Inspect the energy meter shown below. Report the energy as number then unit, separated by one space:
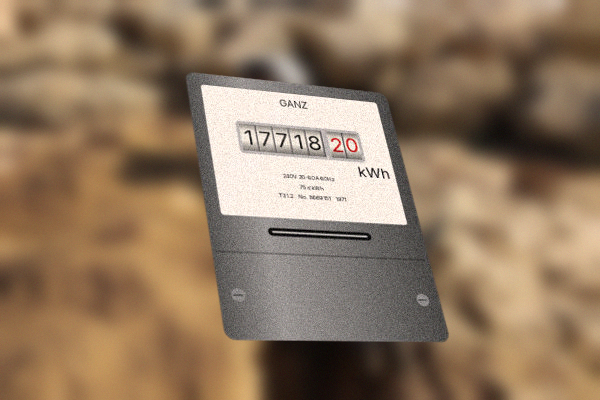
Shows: 17718.20 kWh
